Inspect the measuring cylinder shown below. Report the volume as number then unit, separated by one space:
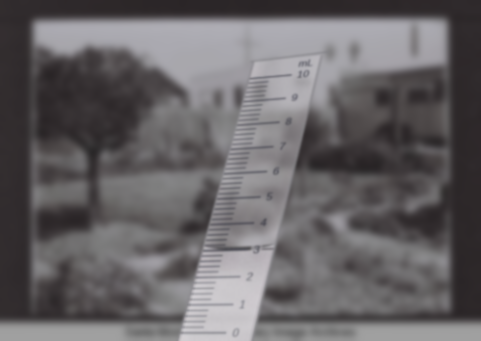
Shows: 3 mL
